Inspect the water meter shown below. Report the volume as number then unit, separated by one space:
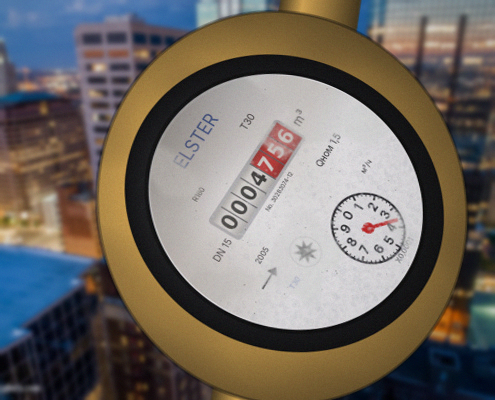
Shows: 4.7563 m³
